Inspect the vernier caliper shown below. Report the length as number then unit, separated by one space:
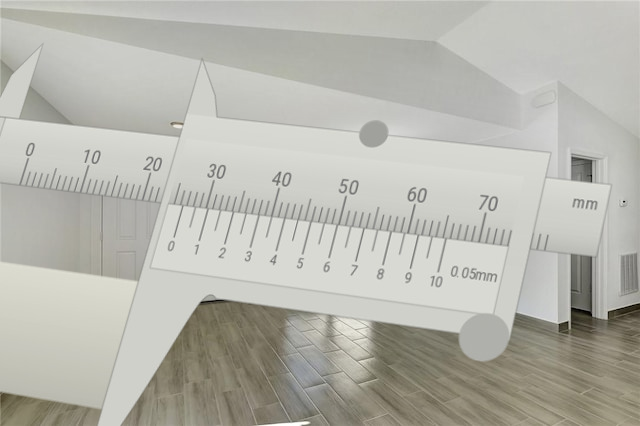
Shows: 26.4 mm
